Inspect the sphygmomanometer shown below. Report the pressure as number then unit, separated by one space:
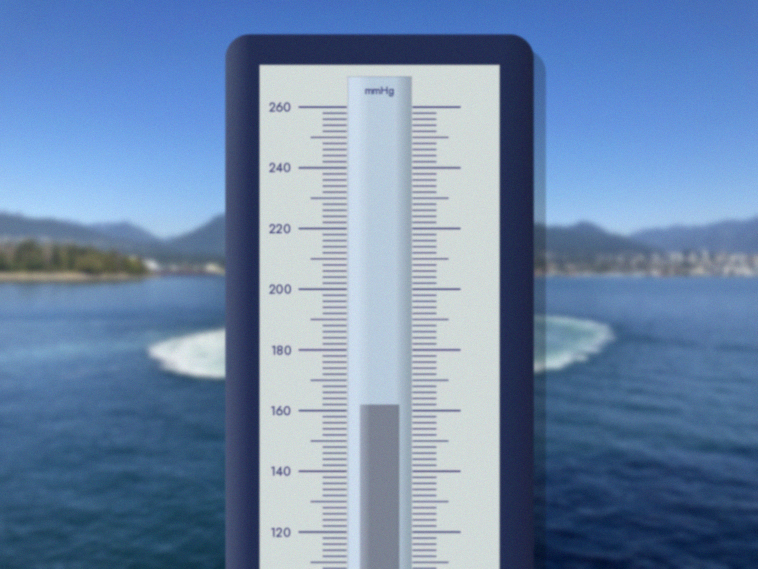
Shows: 162 mmHg
